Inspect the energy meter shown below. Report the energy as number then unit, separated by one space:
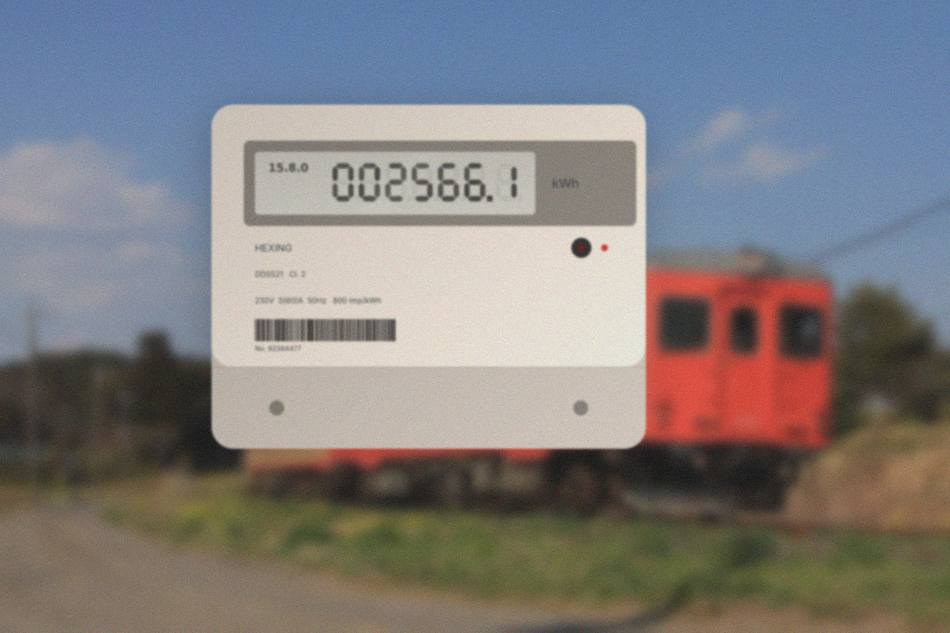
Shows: 2566.1 kWh
